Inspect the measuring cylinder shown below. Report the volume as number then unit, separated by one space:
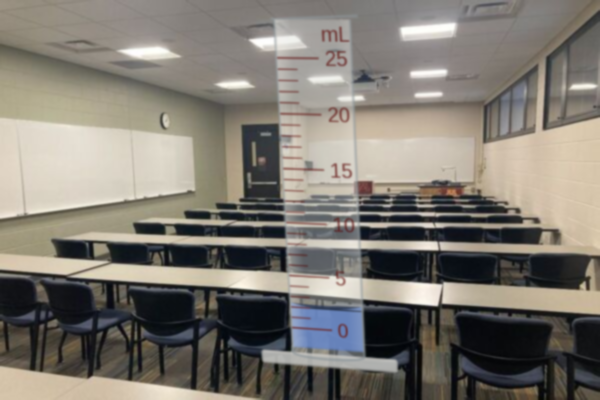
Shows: 2 mL
